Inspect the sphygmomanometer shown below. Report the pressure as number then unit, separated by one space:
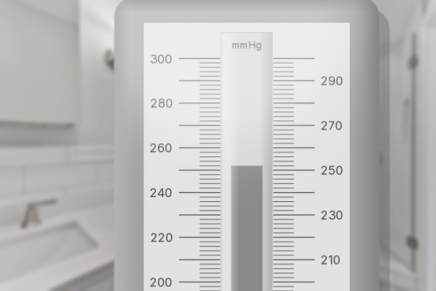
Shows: 252 mmHg
